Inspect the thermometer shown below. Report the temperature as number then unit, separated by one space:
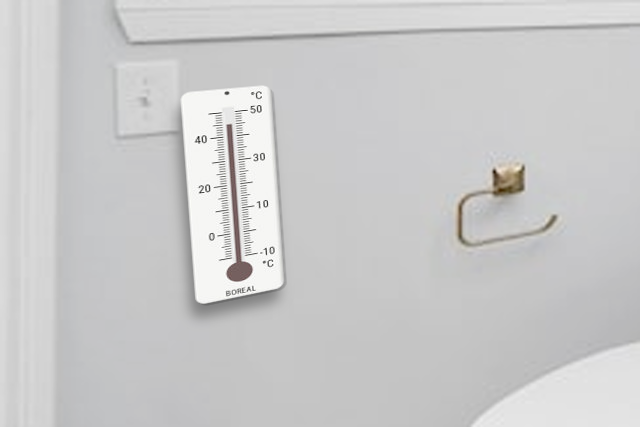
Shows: 45 °C
